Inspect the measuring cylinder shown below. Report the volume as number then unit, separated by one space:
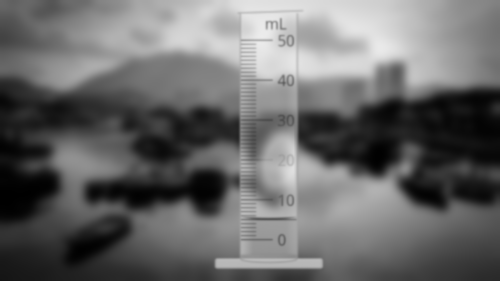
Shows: 5 mL
